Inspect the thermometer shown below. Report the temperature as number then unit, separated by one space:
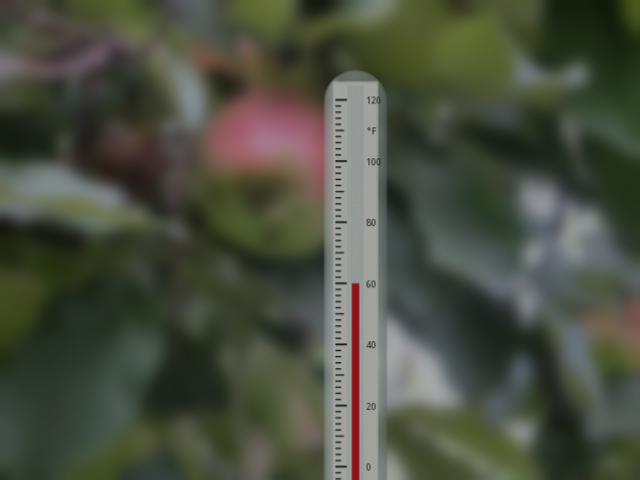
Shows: 60 °F
